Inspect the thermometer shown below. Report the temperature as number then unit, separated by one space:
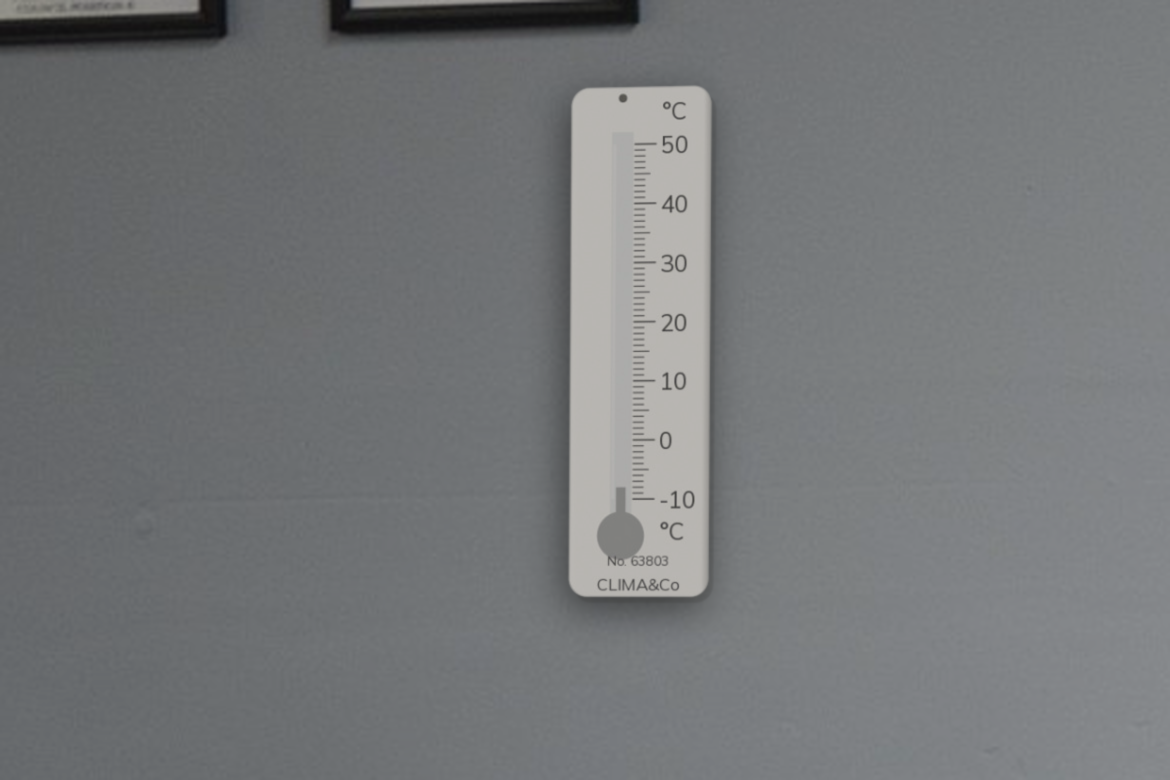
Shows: -8 °C
